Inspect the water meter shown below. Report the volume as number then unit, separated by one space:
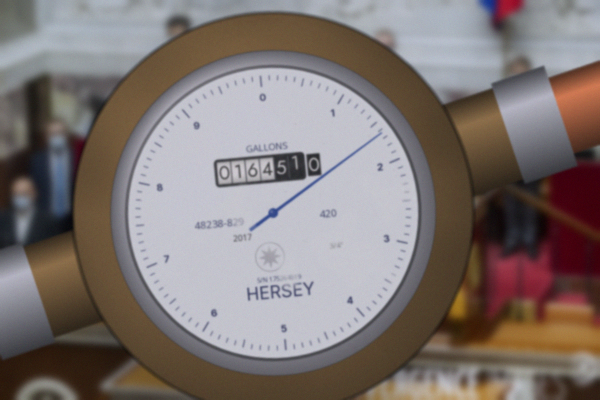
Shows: 164511.6 gal
